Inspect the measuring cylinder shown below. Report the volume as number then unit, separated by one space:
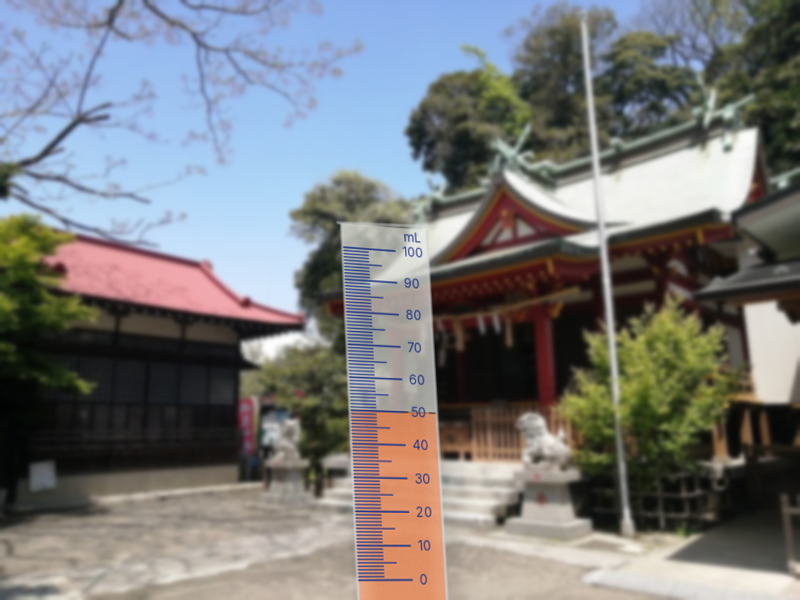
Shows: 50 mL
